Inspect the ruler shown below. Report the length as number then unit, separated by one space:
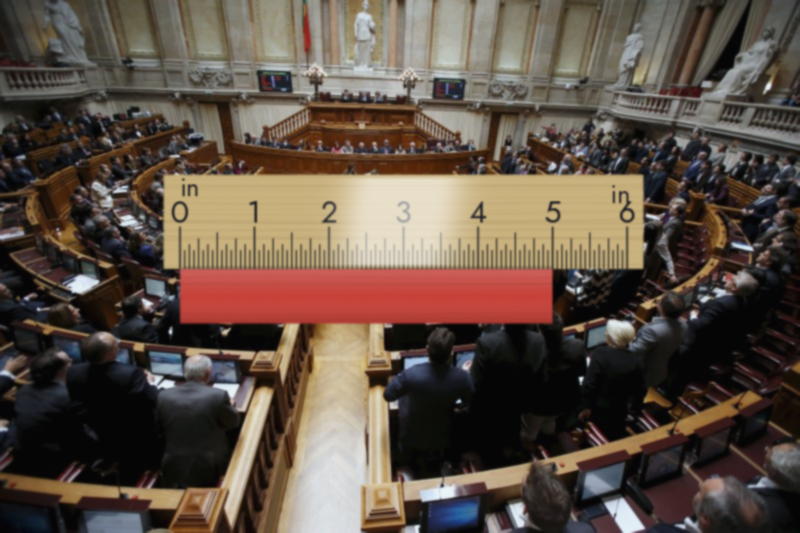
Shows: 5 in
